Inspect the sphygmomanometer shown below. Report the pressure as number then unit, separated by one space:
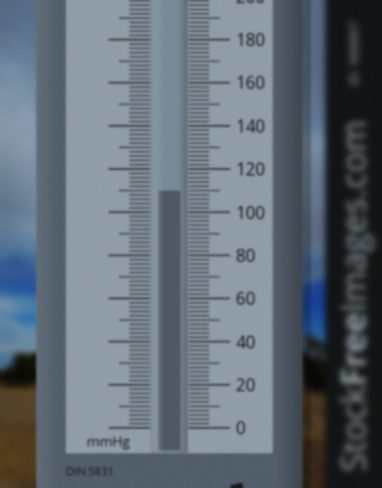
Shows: 110 mmHg
